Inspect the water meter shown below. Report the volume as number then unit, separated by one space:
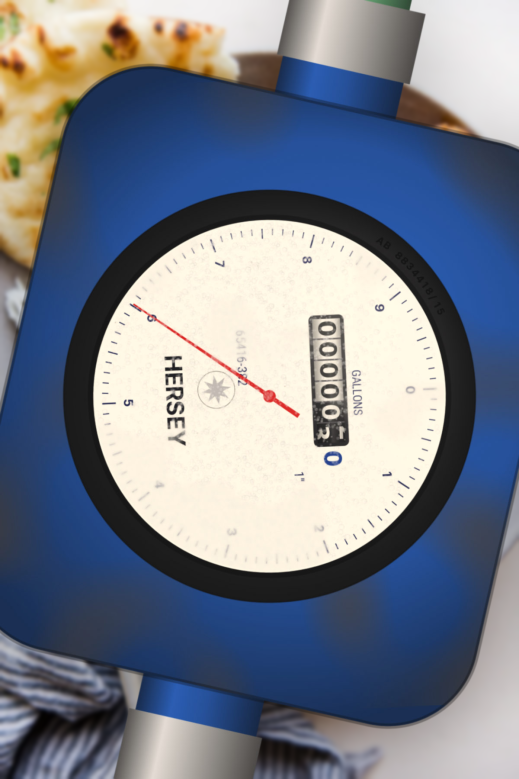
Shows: 26.0 gal
